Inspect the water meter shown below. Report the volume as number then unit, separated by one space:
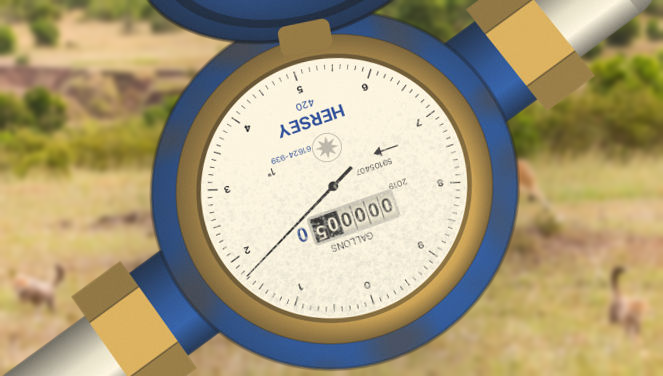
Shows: 51.7 gal
